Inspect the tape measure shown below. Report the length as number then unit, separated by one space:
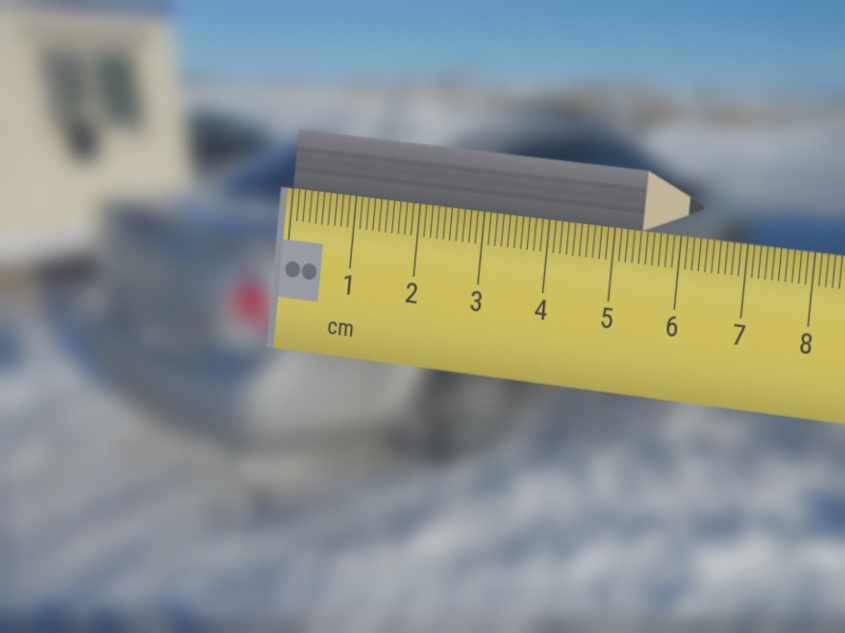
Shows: 6.3 cm
